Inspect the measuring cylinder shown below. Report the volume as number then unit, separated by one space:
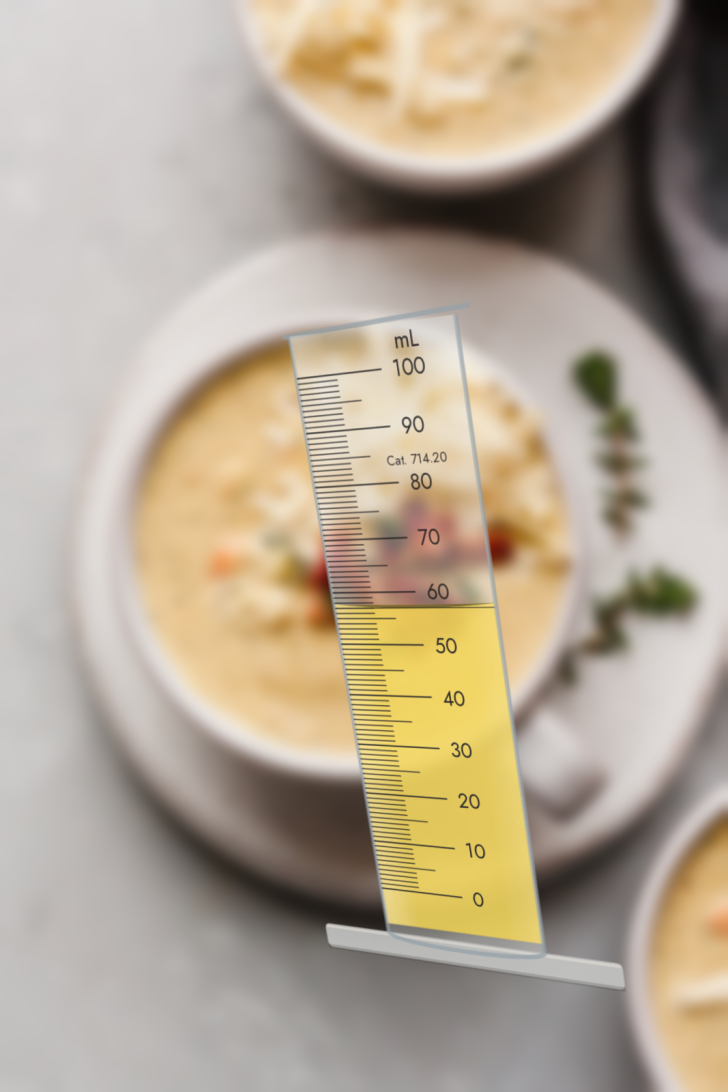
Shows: 57 mL
